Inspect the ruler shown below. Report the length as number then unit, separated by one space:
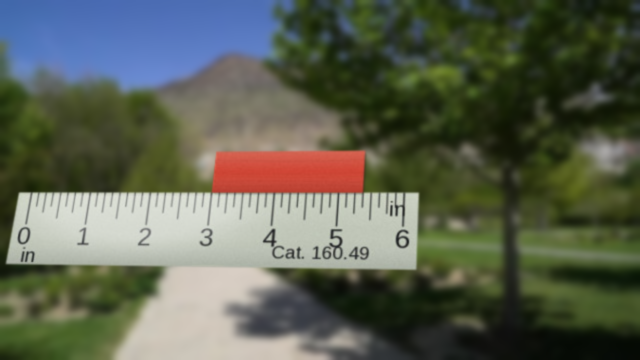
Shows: 2.375 in
